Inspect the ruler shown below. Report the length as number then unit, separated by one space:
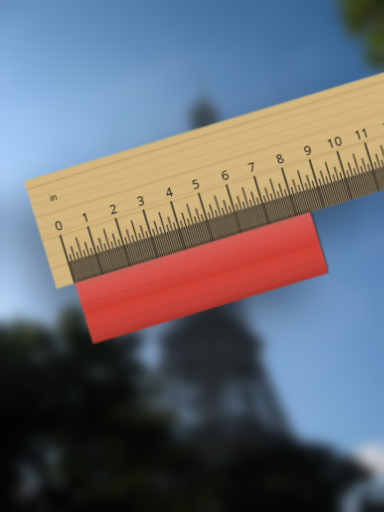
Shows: 8.5 in
